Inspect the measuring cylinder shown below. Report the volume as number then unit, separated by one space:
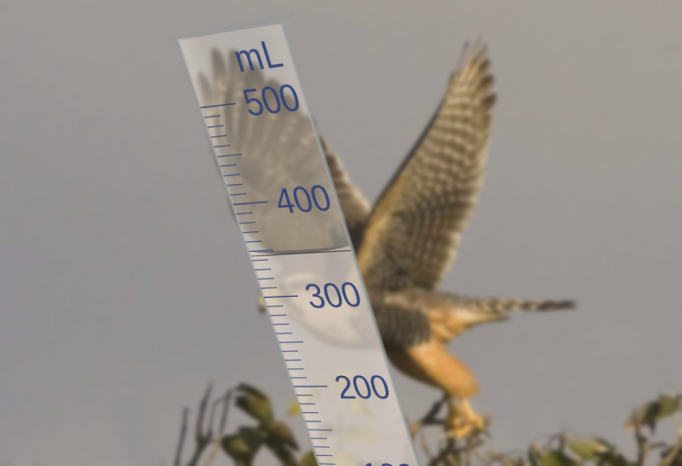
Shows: 345 mL
